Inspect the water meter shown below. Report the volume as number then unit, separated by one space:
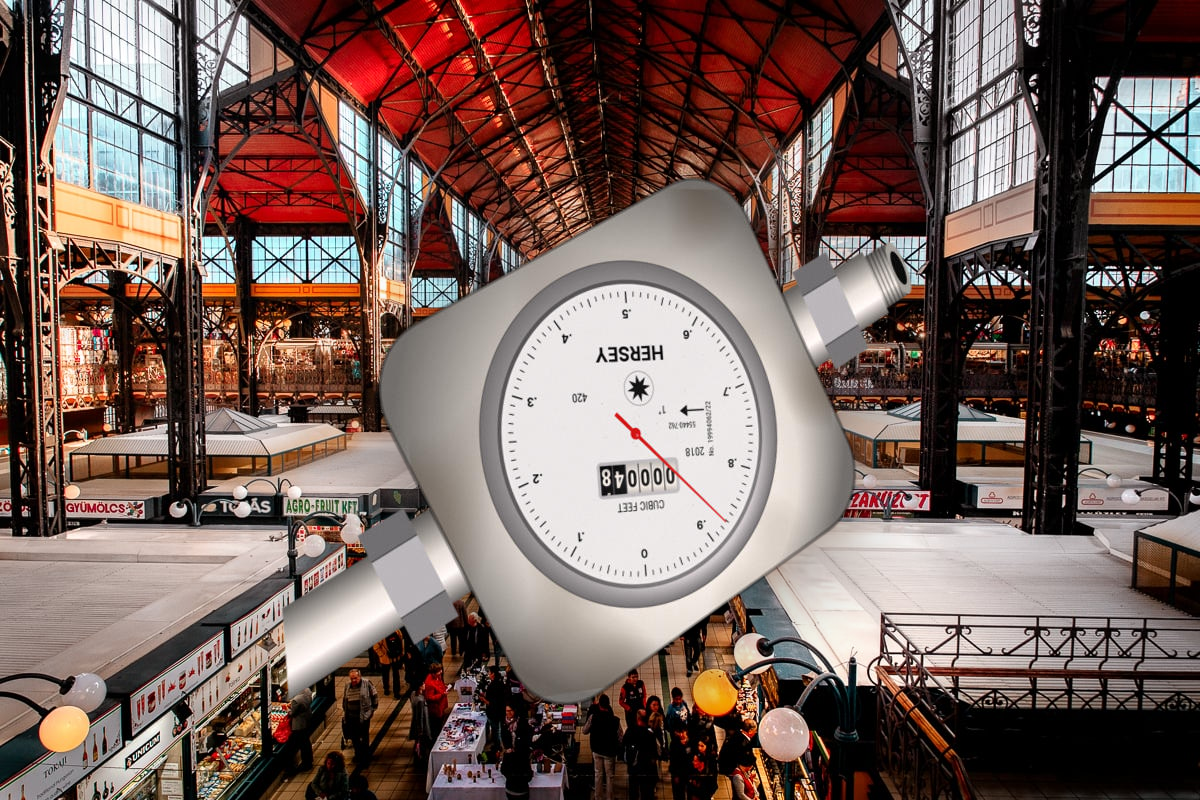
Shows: 47.87 ft³
